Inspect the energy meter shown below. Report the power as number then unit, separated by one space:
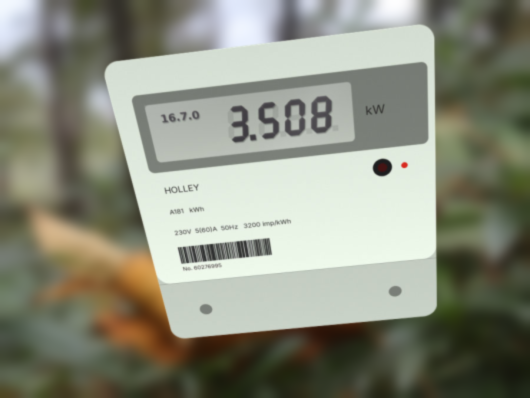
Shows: 3.508 kW
